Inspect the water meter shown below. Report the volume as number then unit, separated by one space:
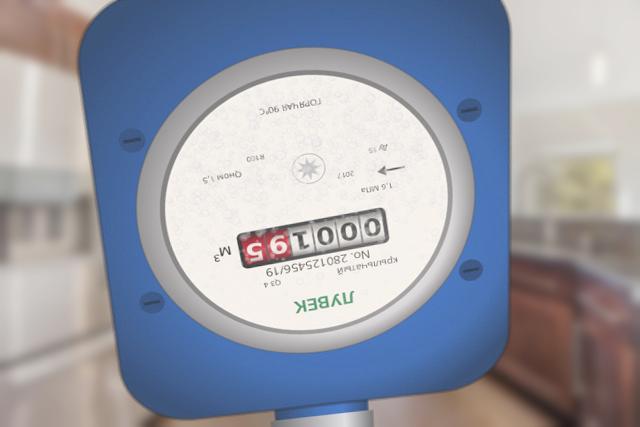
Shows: 1.95 m³
